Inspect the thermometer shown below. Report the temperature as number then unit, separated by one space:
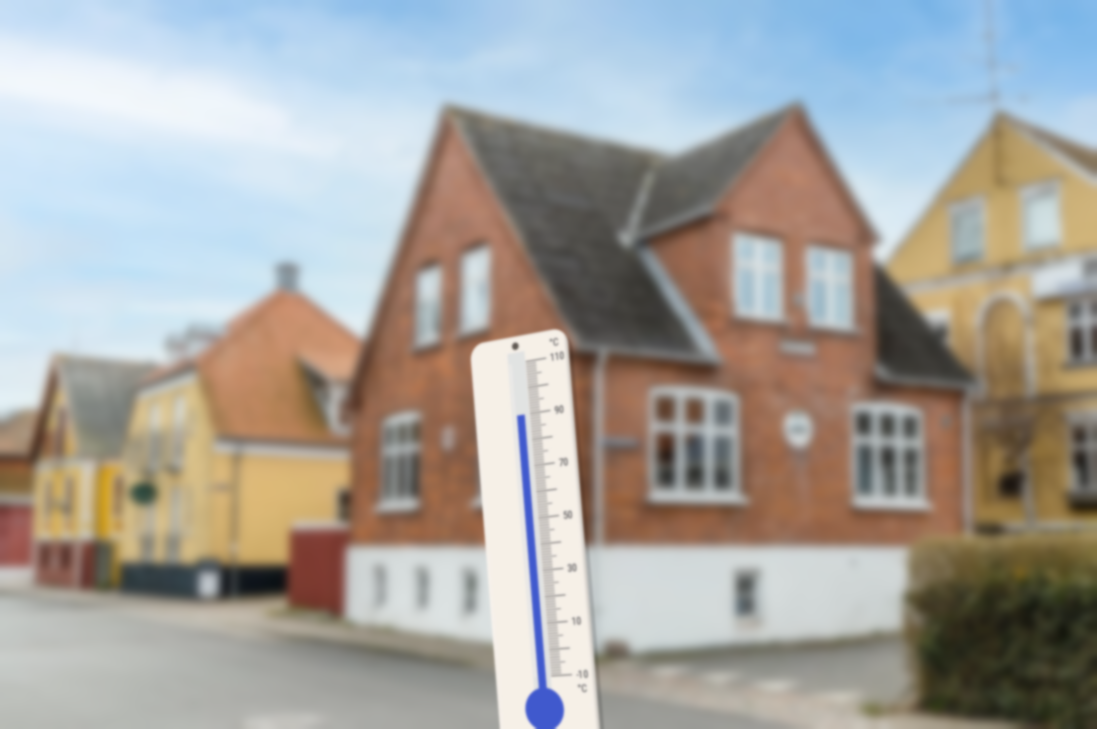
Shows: 90 °C
